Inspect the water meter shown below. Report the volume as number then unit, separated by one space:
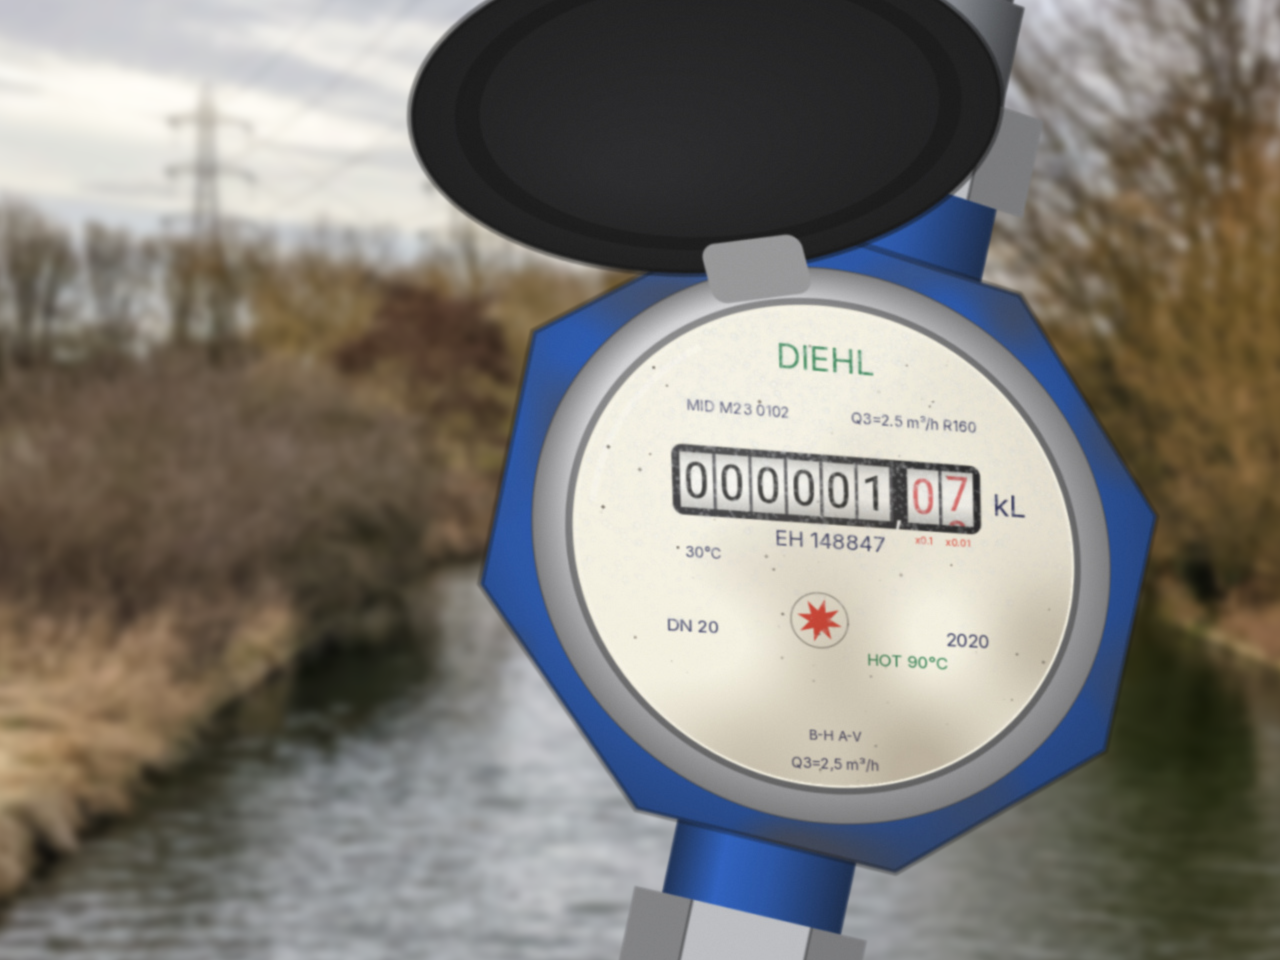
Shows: 1.07 kL
